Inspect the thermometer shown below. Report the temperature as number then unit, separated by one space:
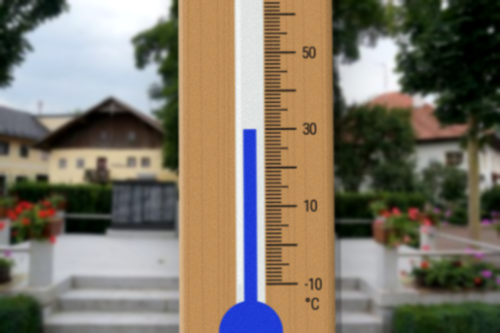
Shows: 30 °C
